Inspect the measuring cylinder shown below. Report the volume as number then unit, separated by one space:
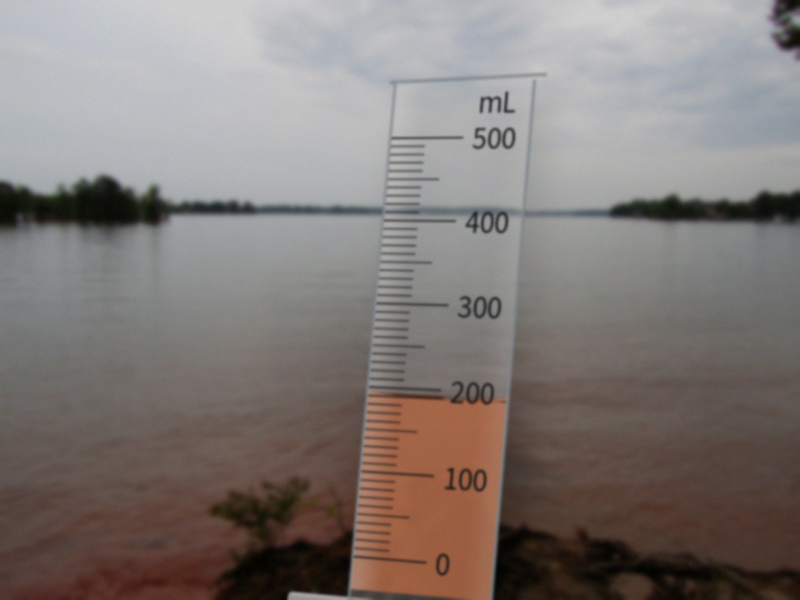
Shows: 190 mL
